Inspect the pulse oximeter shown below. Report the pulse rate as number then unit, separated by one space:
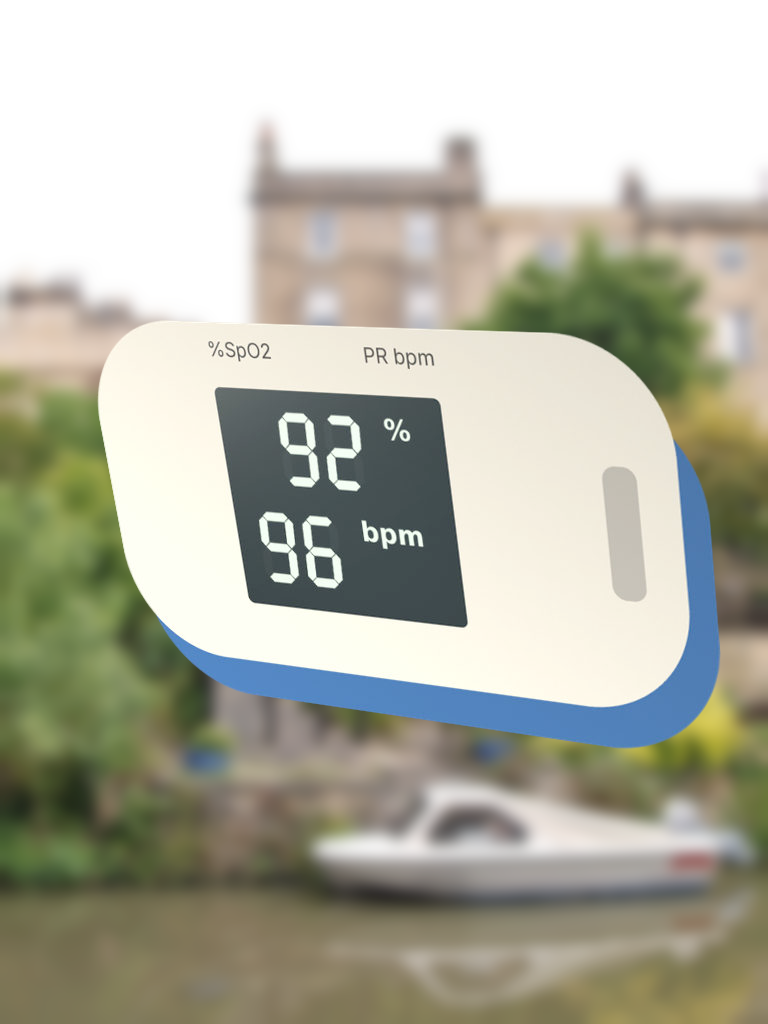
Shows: 96 bpm
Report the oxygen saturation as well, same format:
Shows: 92 %
